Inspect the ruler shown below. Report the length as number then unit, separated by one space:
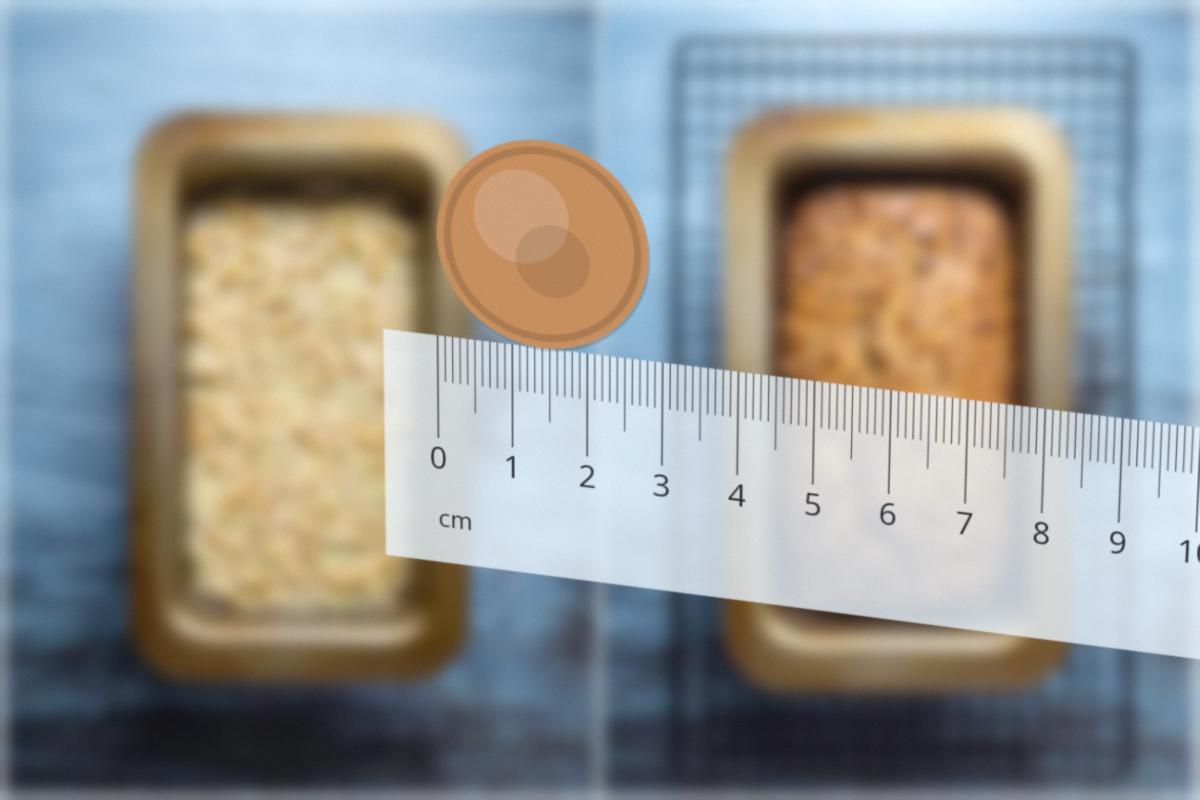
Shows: 2.8 cm
